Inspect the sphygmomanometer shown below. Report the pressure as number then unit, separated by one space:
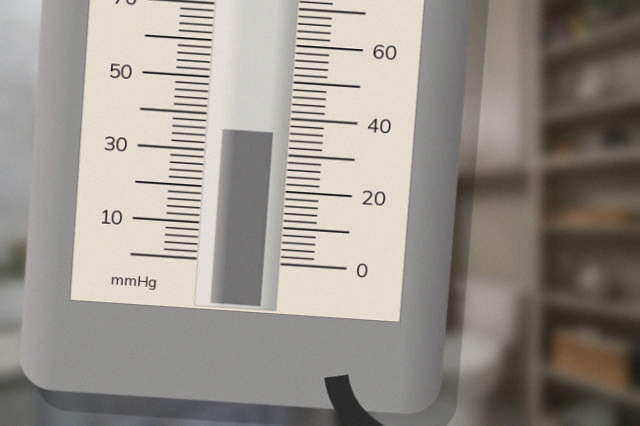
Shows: 36 mmHg
